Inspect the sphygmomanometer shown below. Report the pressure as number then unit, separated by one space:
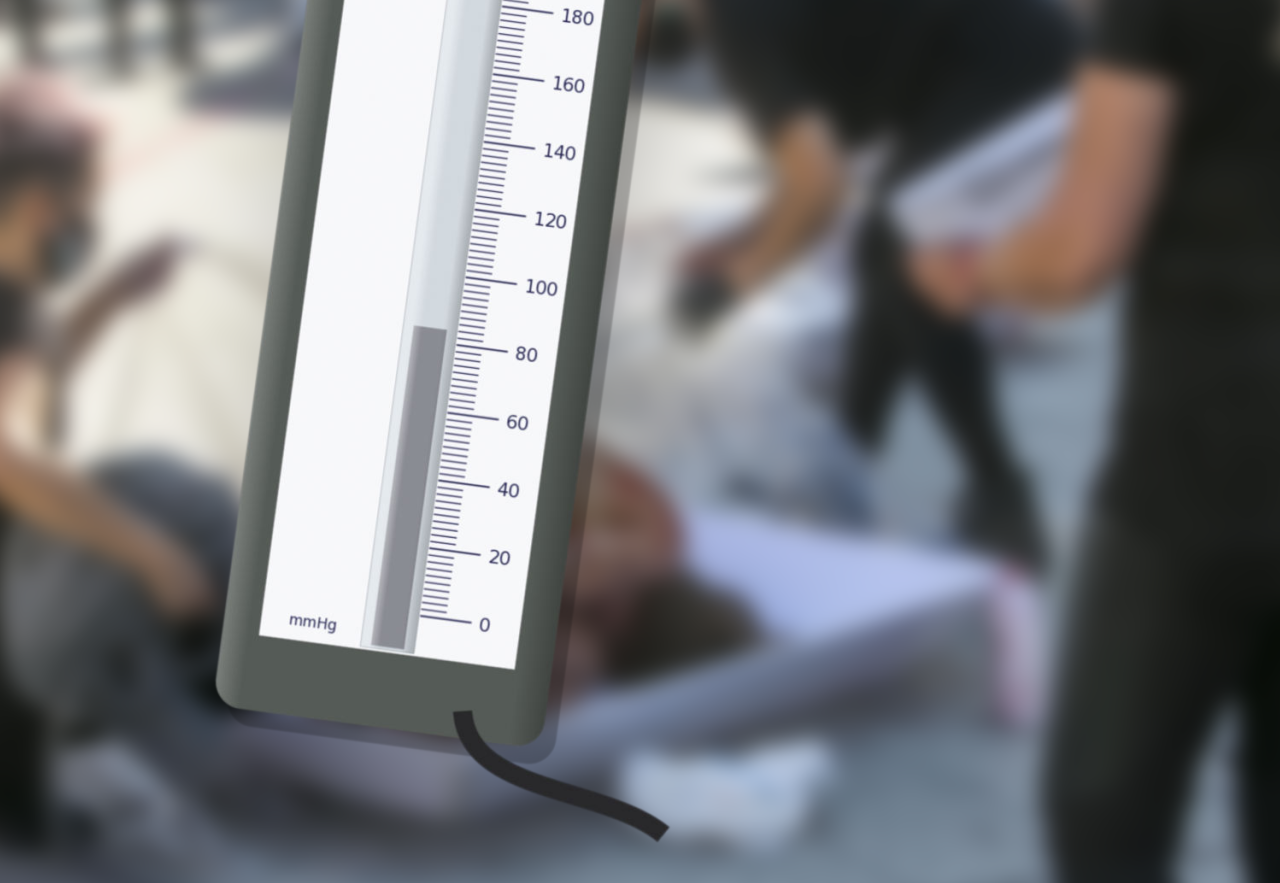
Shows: 84 mmHg
